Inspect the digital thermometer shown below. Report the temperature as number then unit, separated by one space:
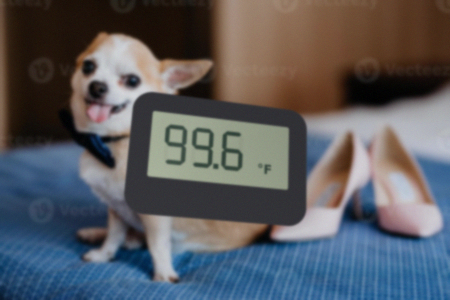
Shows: 99.6 °F
